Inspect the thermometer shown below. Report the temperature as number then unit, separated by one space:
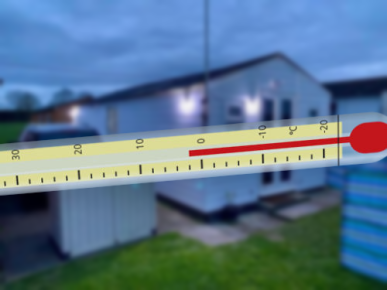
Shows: 2 °C
